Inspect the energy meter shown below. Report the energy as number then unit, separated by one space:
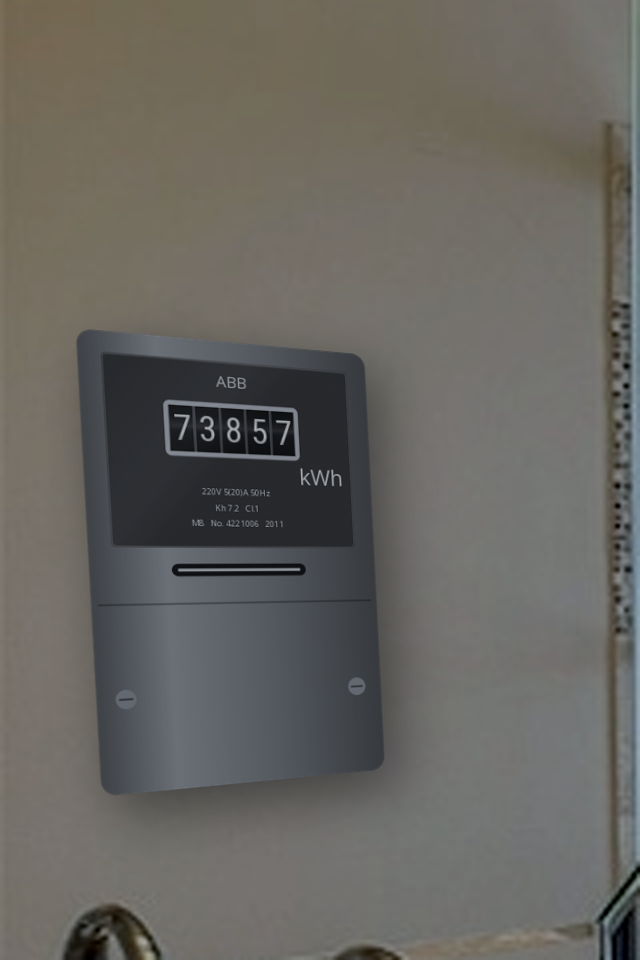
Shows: 73857 kWh
